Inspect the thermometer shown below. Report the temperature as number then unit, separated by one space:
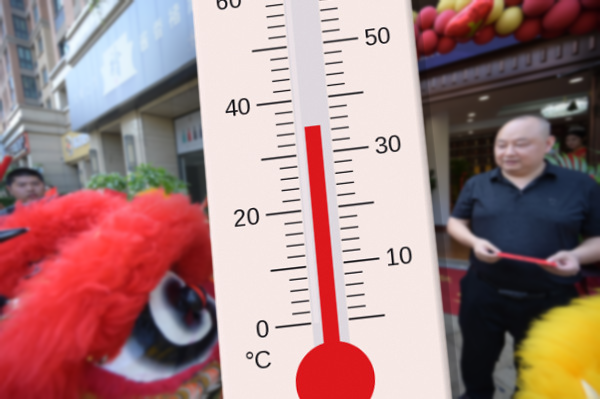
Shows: 35 °C
